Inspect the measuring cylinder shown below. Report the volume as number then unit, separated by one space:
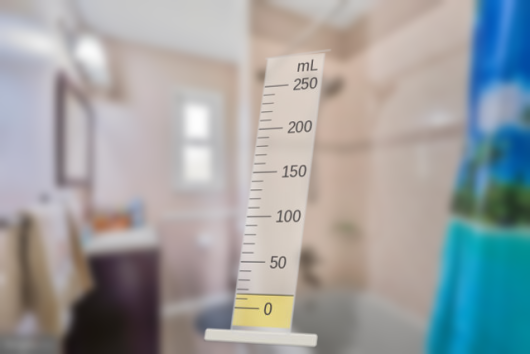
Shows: 15 mL
